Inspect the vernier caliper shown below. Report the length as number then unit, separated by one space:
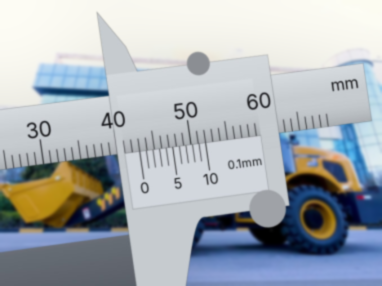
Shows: 43.0 mm
